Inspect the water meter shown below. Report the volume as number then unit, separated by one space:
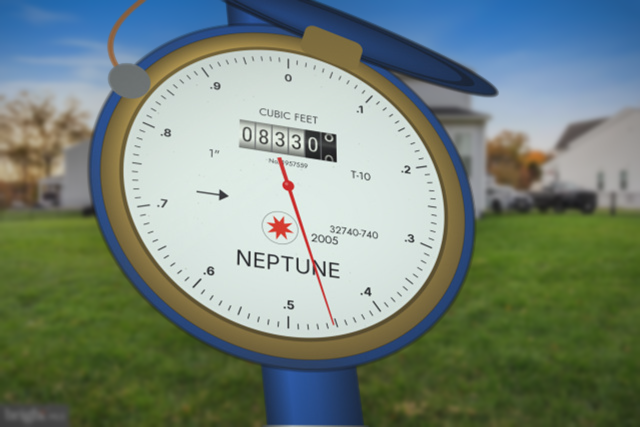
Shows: 83308.45 ft³
